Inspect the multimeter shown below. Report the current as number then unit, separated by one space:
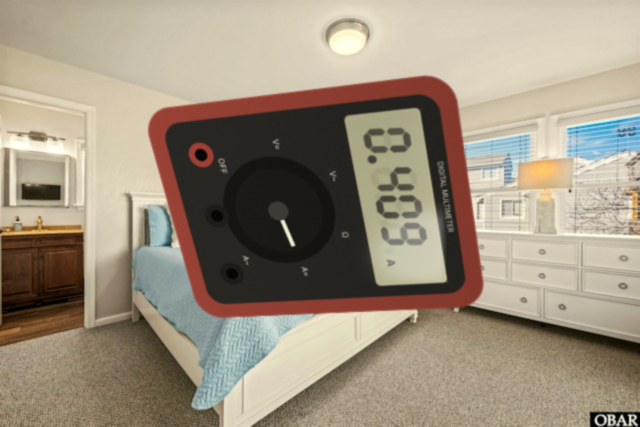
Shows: 0.409 A
